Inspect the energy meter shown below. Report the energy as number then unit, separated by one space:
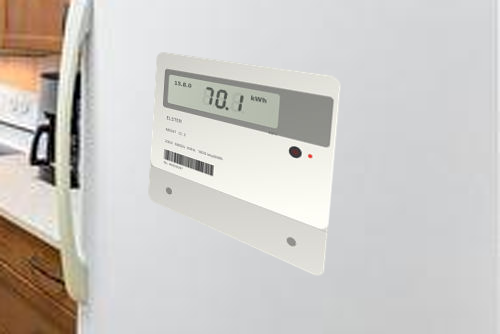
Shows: 70.1 kWh
